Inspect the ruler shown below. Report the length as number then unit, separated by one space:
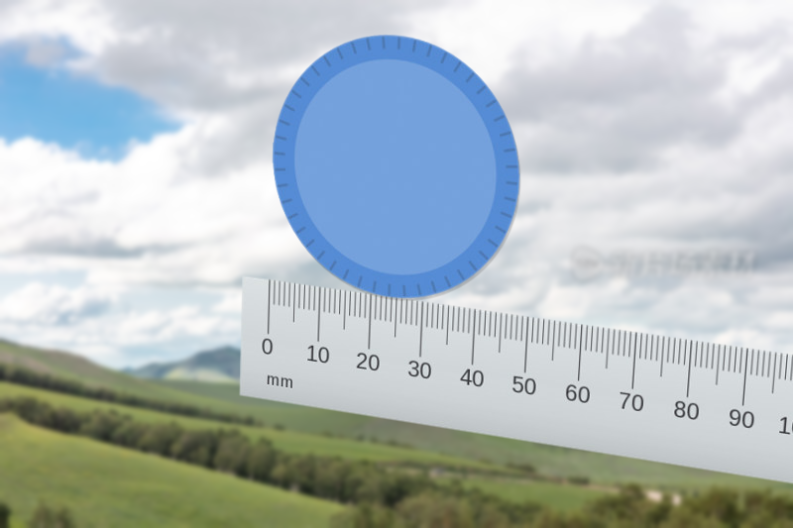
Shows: 47 mm
